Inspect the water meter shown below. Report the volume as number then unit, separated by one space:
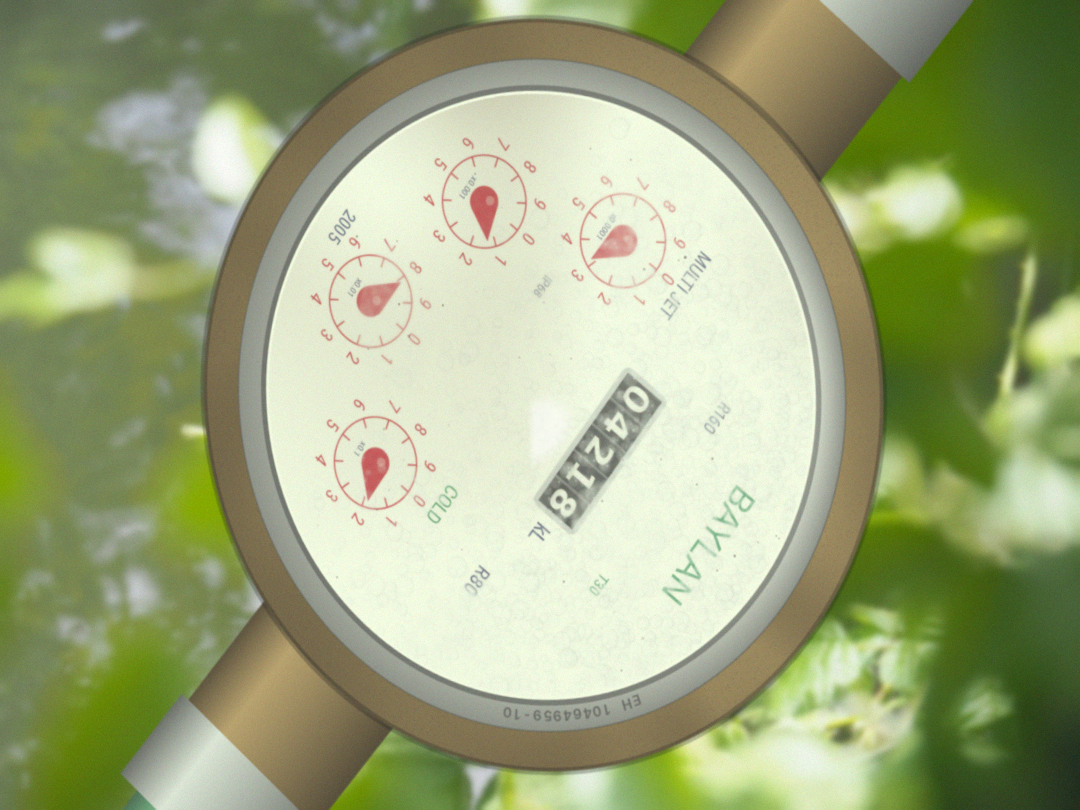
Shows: 4218.1813 kL
